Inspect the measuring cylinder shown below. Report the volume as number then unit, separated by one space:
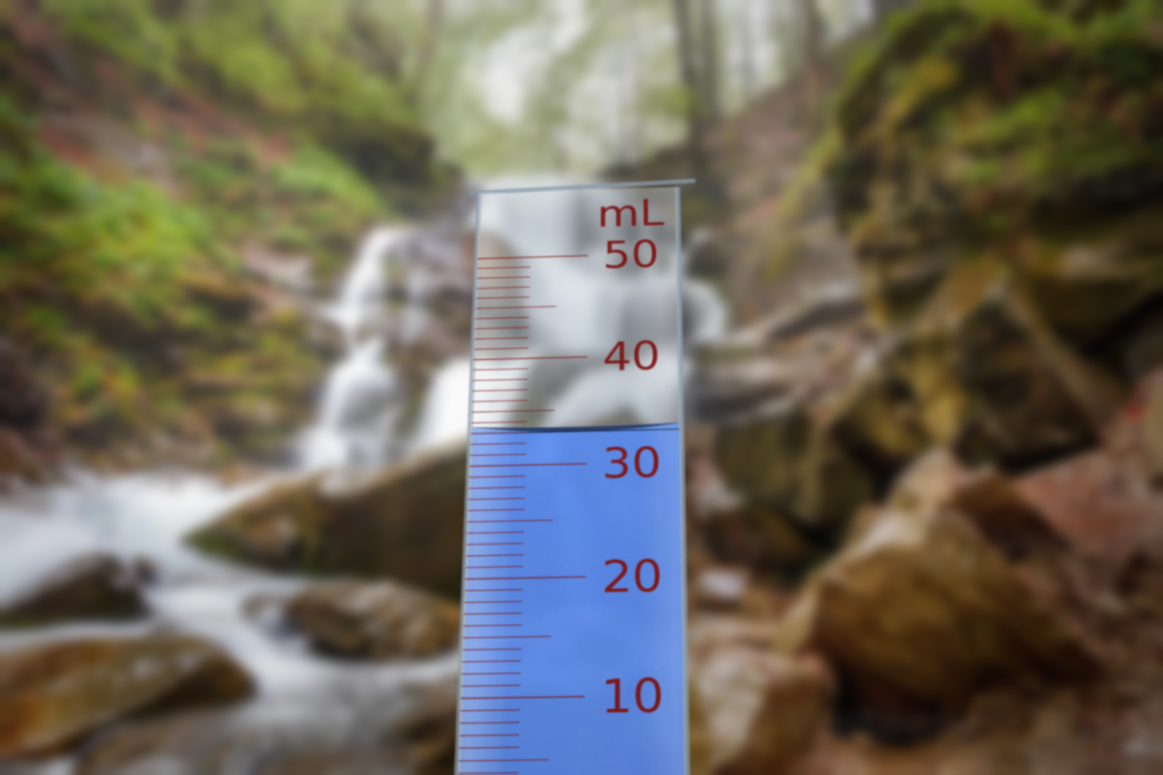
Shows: 33 mL
